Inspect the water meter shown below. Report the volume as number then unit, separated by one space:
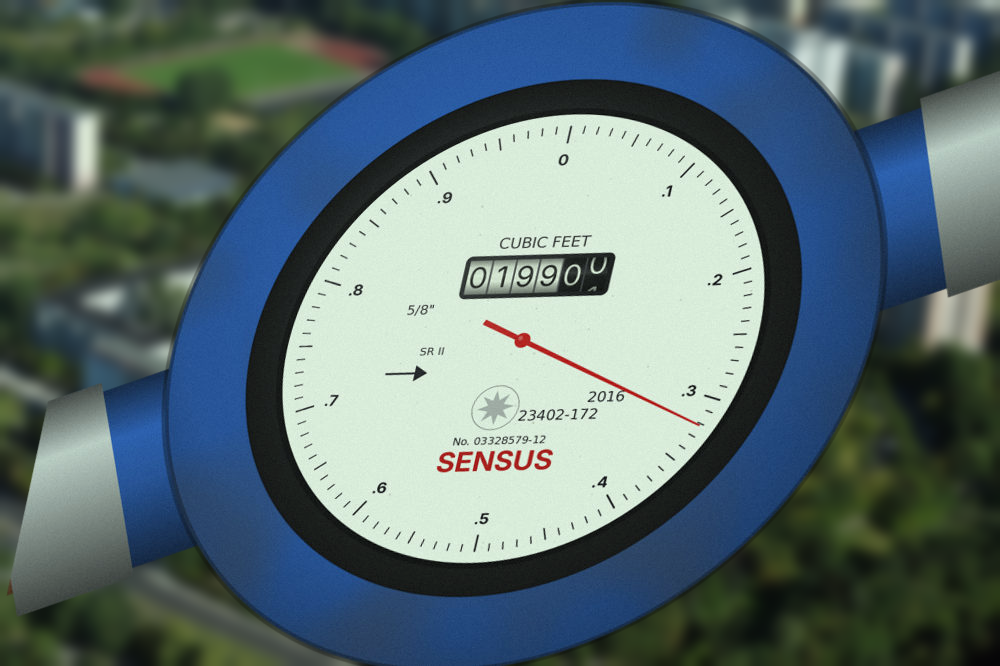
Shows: 19900.32 ft³
